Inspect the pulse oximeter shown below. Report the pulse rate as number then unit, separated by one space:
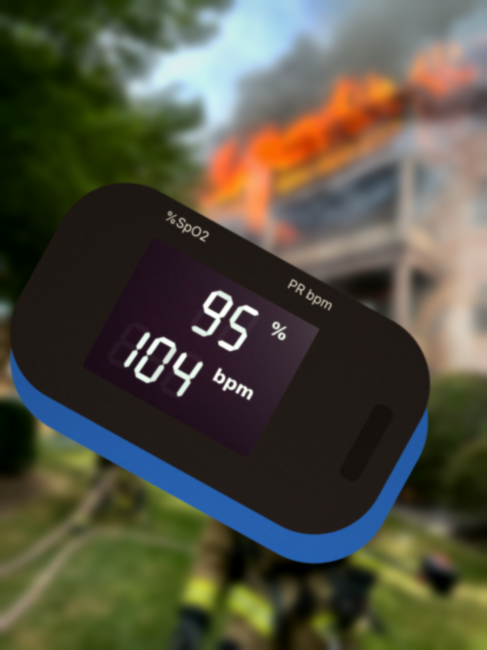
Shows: 104 bpm
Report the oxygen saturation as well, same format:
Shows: 95 %
